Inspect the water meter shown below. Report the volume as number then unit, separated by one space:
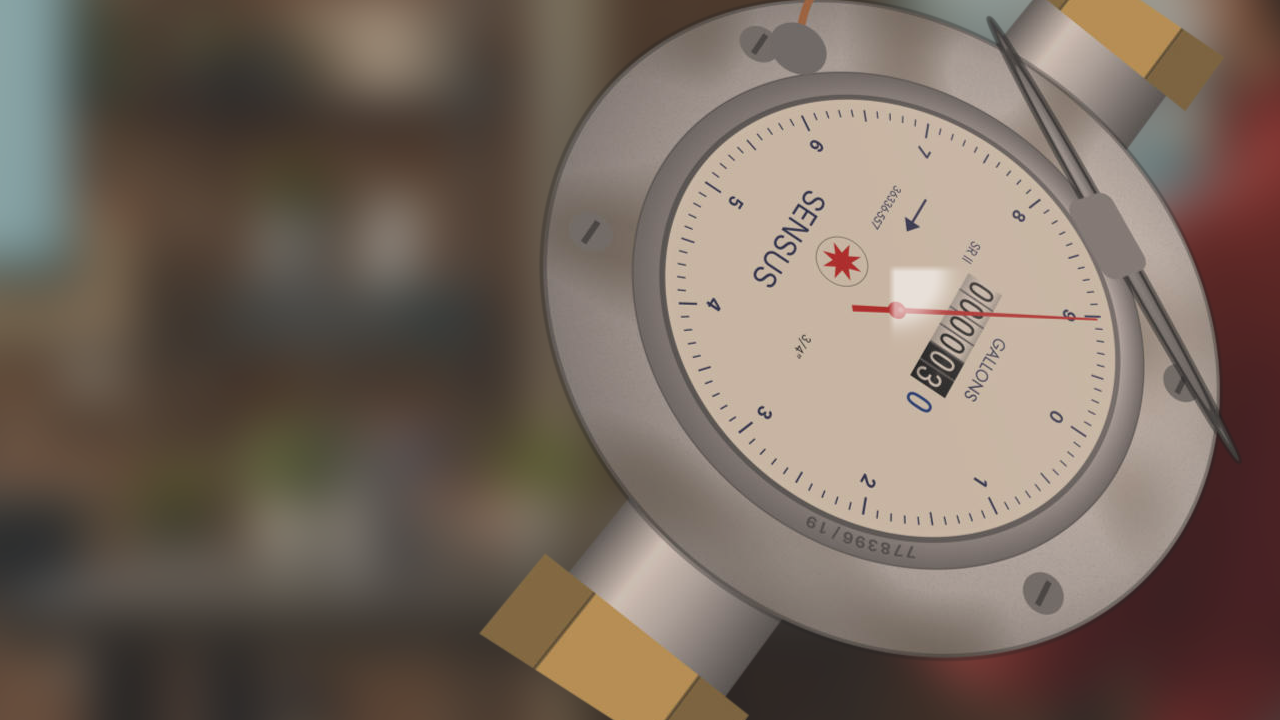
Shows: 29.0 gal
